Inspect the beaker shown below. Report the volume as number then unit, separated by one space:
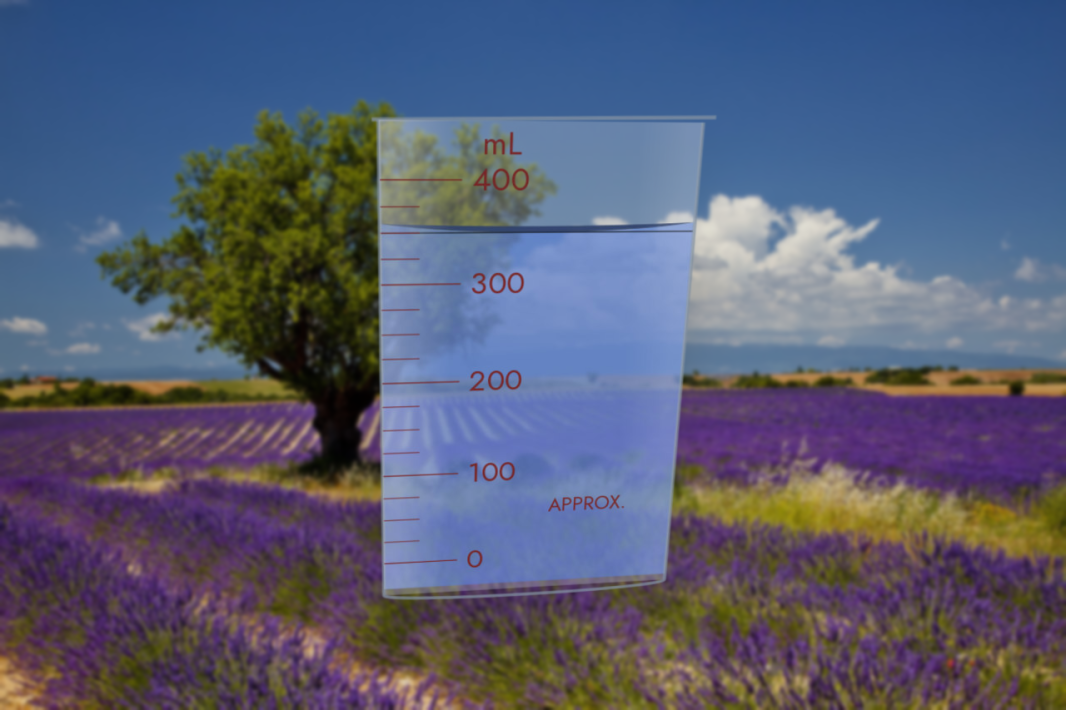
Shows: 350 mL
